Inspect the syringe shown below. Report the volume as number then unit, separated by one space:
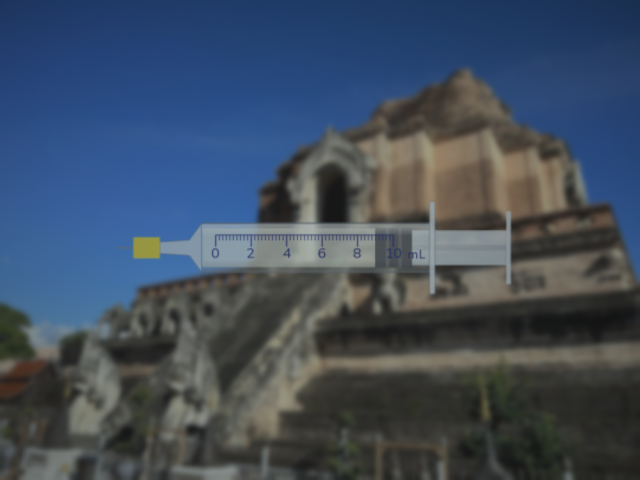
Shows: 9 mL
